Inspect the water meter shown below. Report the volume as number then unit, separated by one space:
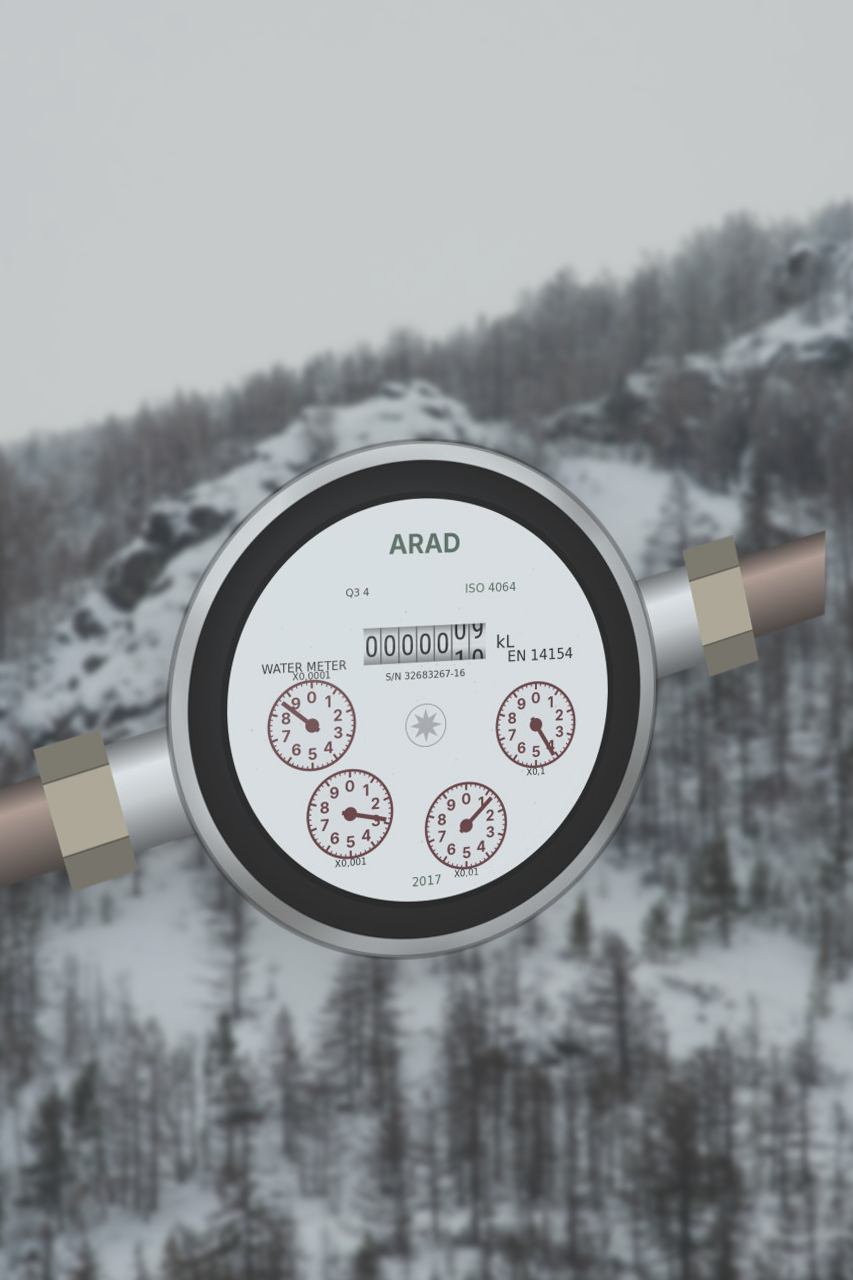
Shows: 9.4128 kL
